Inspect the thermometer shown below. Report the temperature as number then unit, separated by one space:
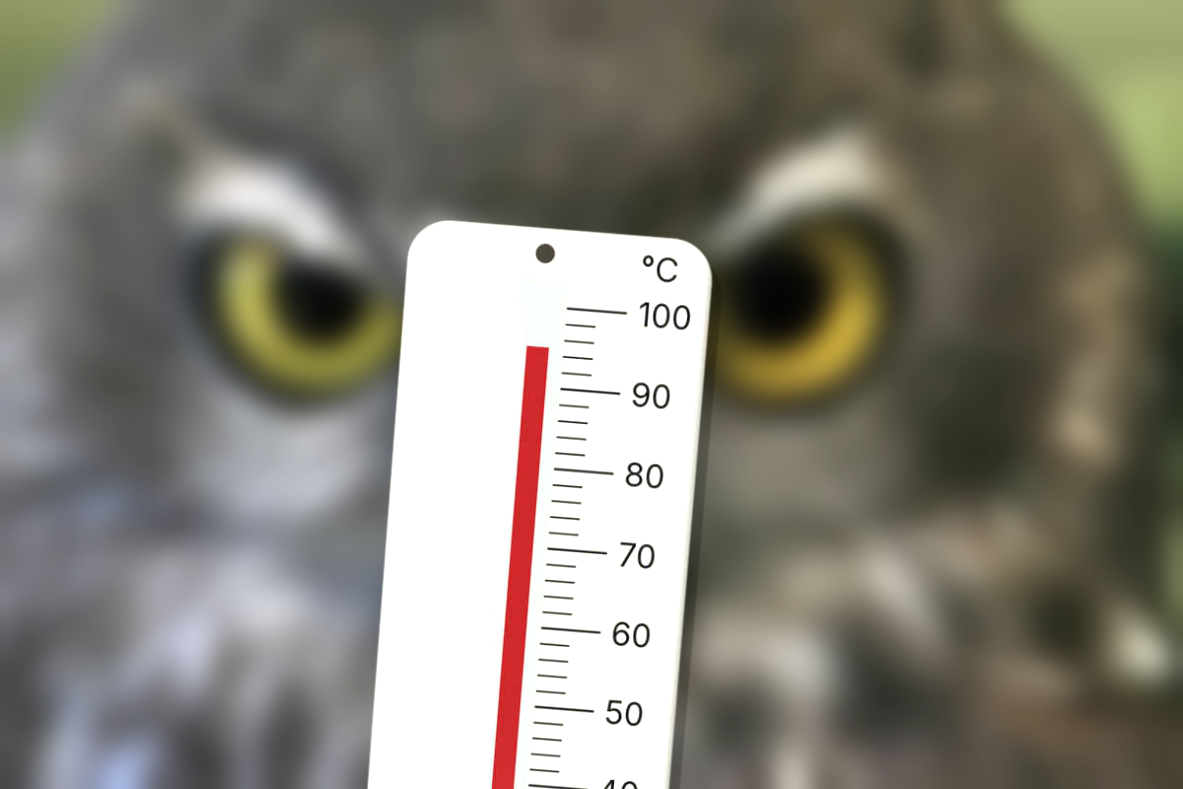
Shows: 95 °C
